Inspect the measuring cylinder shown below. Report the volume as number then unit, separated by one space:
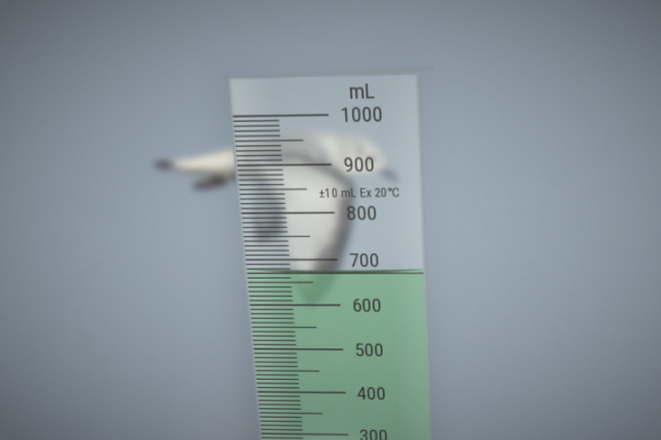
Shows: 670 mL
